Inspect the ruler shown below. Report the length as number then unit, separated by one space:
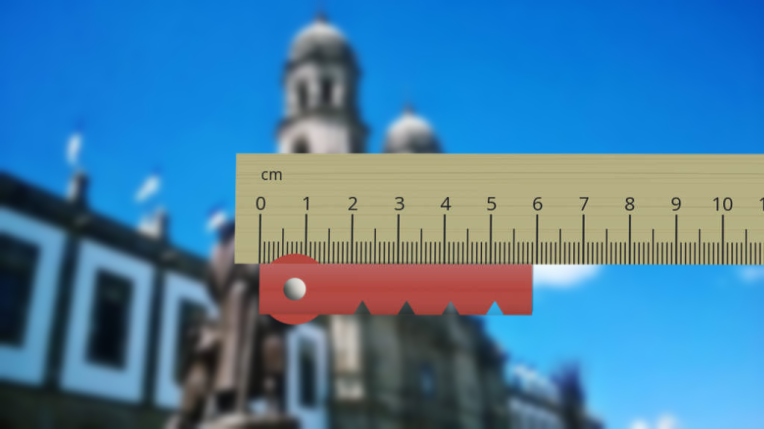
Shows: 5.9 cm
